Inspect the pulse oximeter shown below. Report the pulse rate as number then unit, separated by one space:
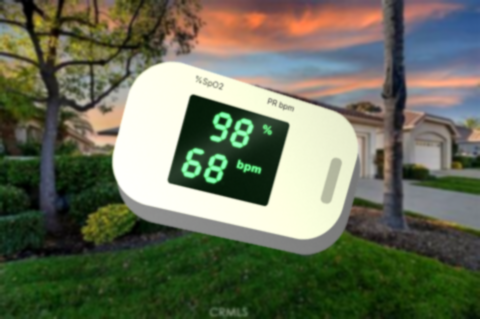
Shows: 68 bpm
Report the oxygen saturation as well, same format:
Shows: 98 %
